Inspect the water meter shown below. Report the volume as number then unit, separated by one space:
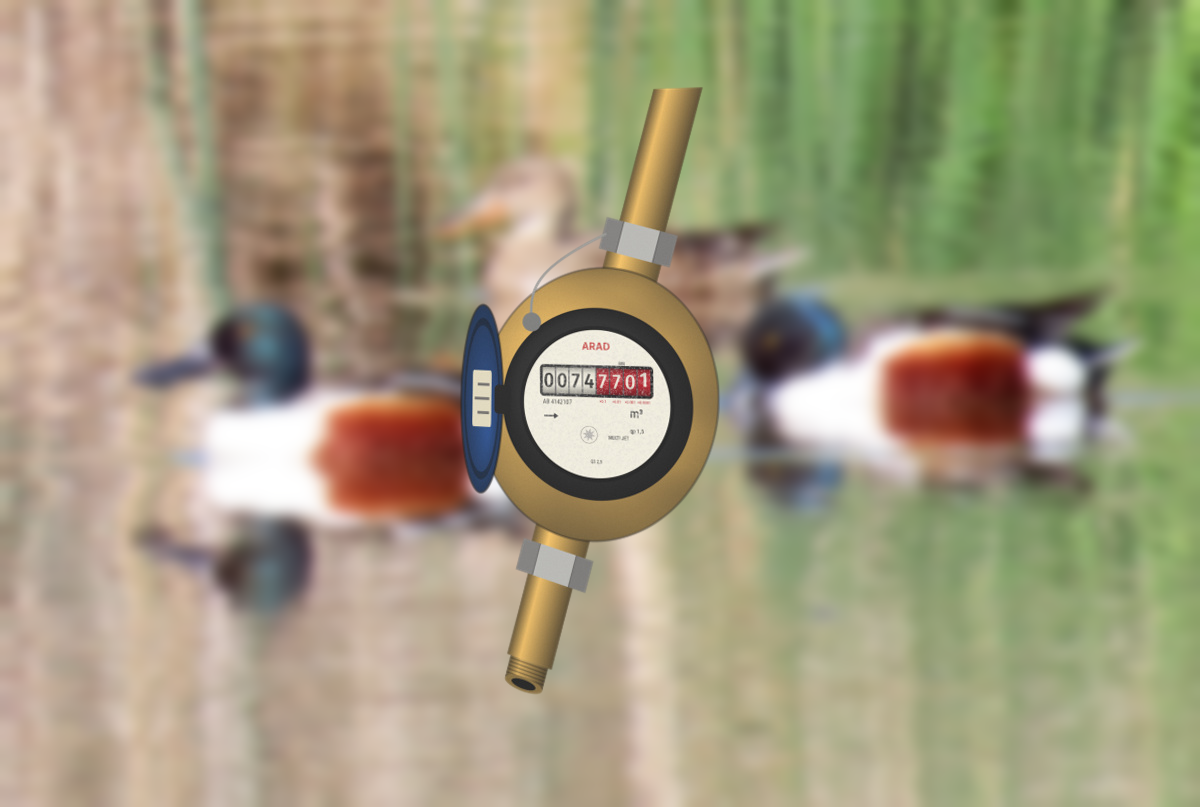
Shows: 74.7701 m³
